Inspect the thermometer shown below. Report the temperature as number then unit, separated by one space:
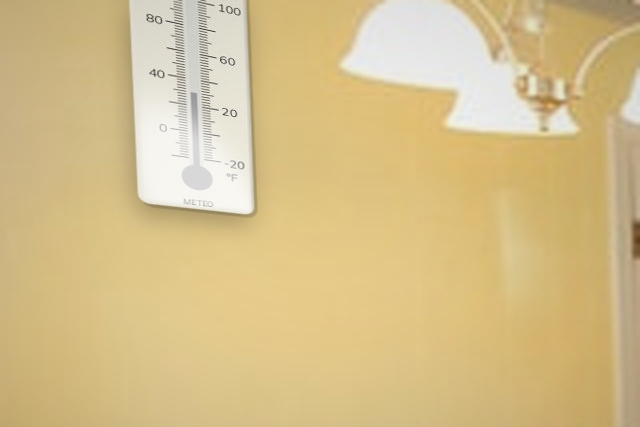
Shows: 30 °F
